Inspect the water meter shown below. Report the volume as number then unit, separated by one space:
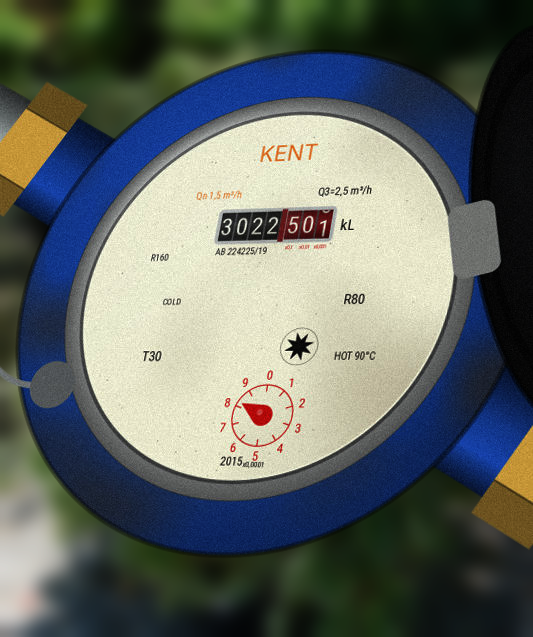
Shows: 3022.5008 kL
